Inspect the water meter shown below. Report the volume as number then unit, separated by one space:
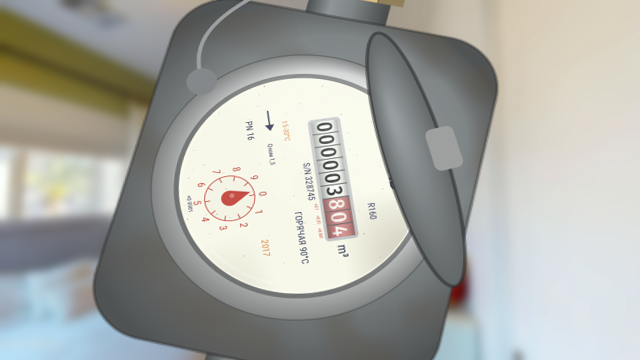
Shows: 3.8039 m³
